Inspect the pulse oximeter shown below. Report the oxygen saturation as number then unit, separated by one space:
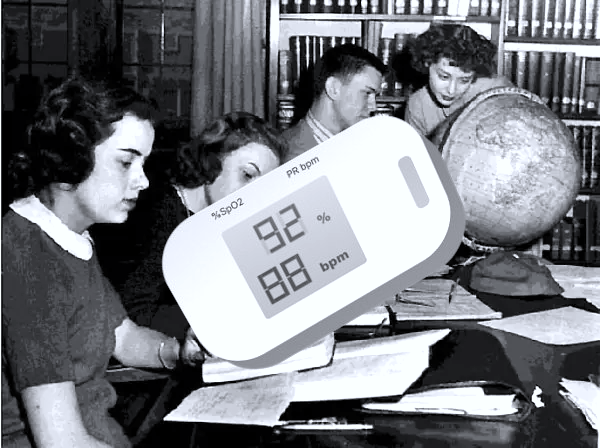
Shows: 92 %
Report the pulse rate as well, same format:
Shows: 88 bpm
